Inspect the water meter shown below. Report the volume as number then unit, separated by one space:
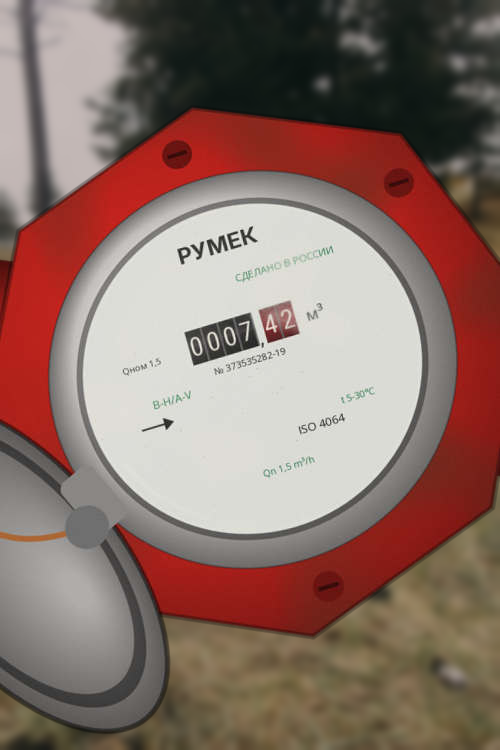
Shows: 7.42 m³
